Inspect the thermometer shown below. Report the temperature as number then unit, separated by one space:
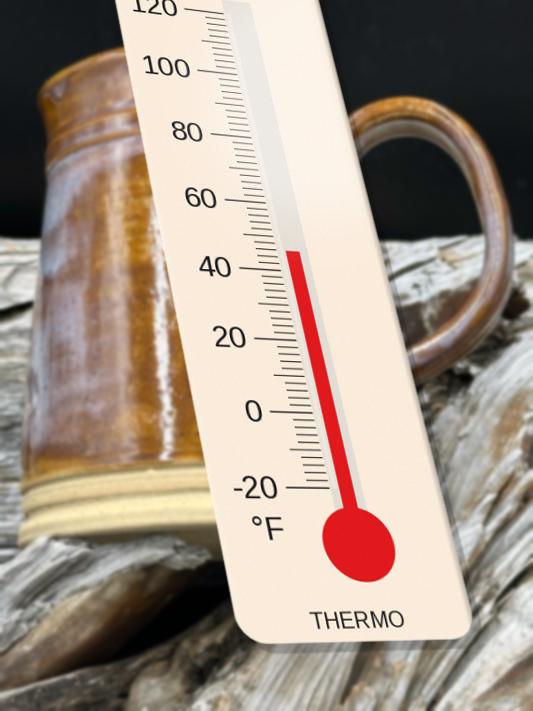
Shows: 46 °F
